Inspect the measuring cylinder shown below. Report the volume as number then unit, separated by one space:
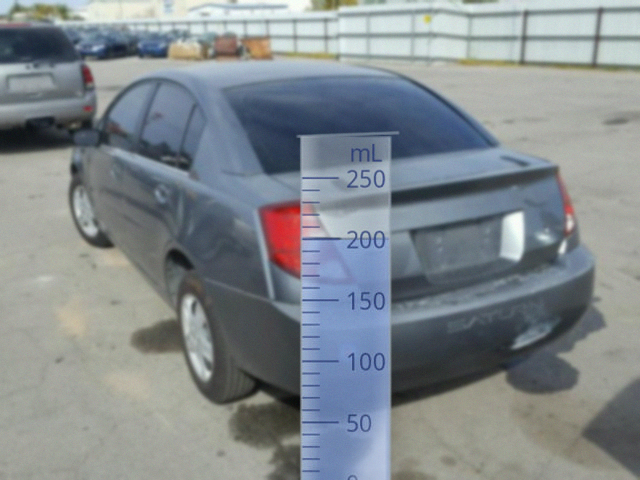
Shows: 200 mL
